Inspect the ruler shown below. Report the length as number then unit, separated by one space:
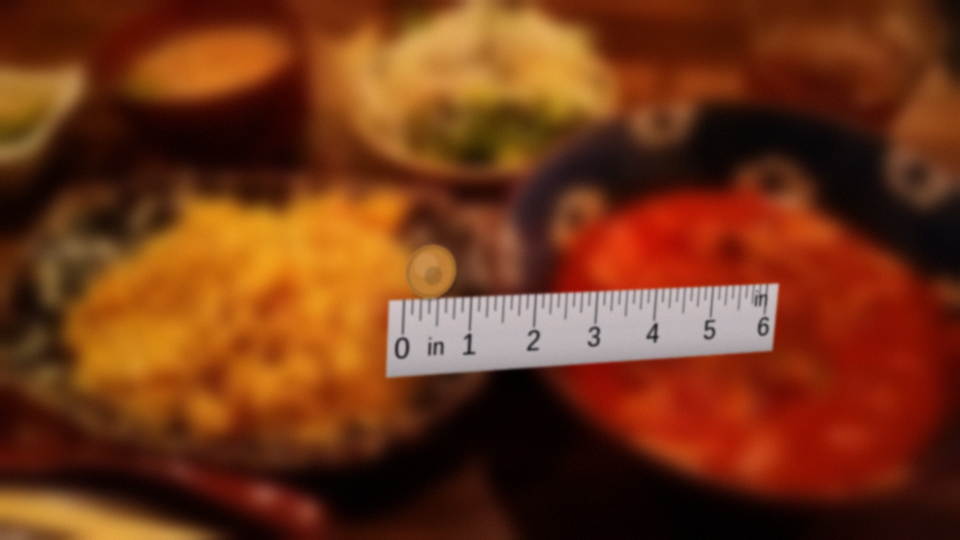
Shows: 0.75 in
